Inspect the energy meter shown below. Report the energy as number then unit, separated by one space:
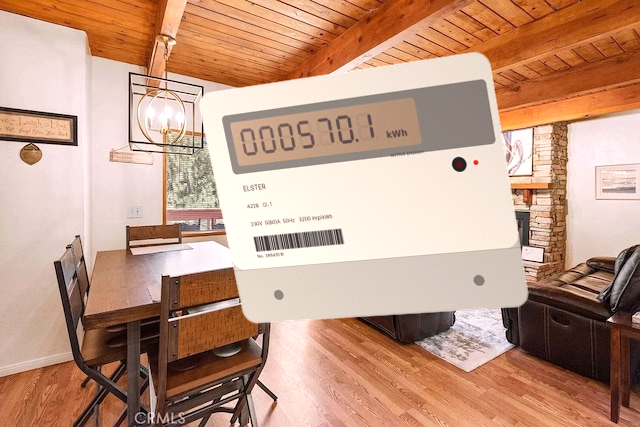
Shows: 570.1 kWh
